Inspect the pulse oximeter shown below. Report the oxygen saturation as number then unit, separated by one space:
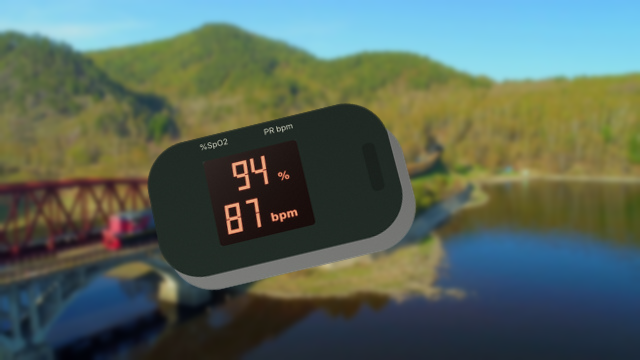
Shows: 94 %
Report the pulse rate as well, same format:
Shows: 87 bpm
